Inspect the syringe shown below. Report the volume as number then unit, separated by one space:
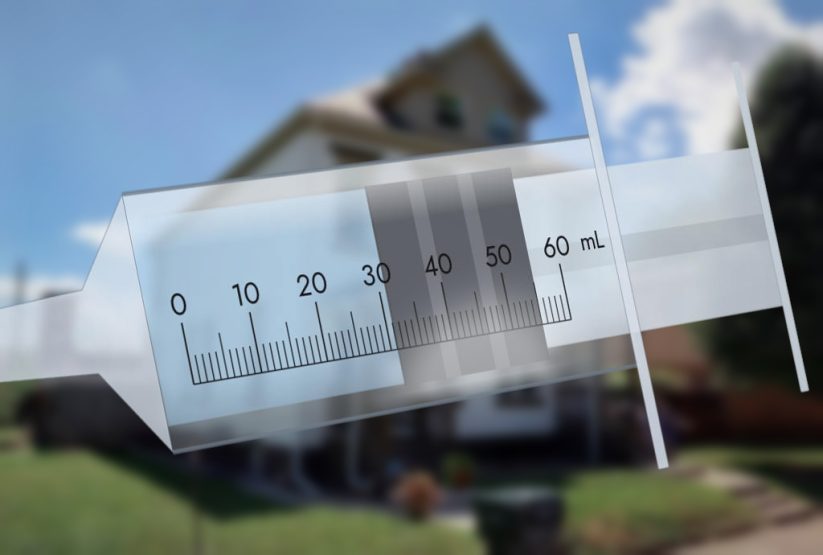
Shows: 31 mL
